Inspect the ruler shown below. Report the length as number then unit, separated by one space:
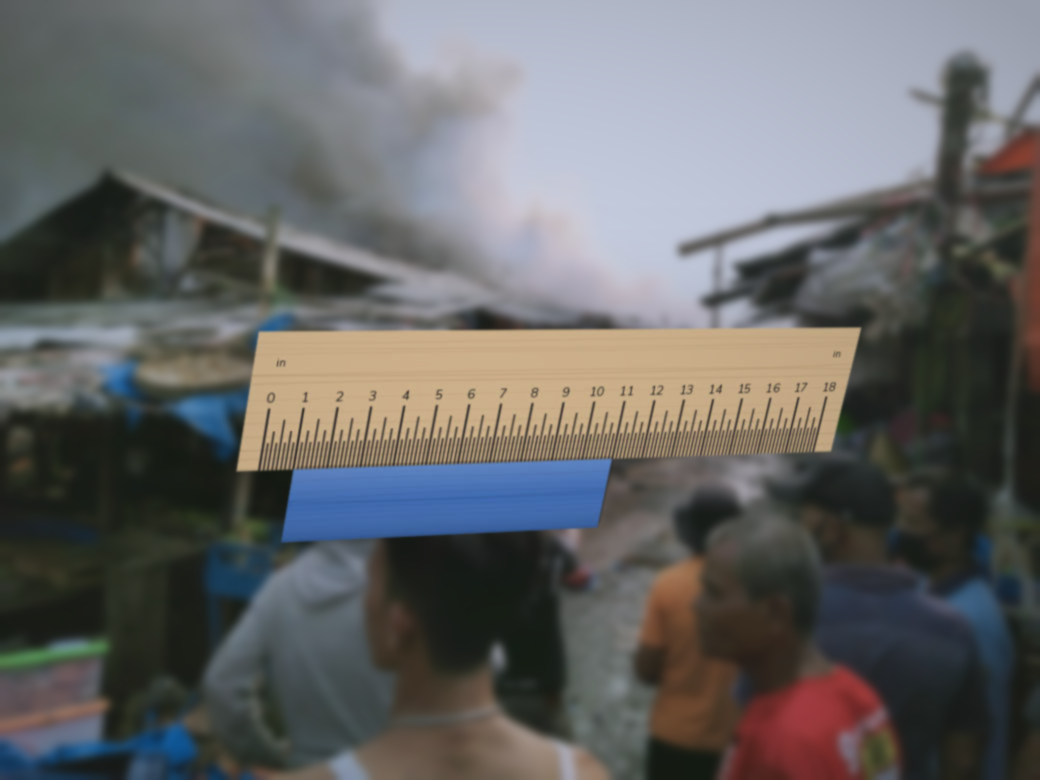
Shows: 10 in
